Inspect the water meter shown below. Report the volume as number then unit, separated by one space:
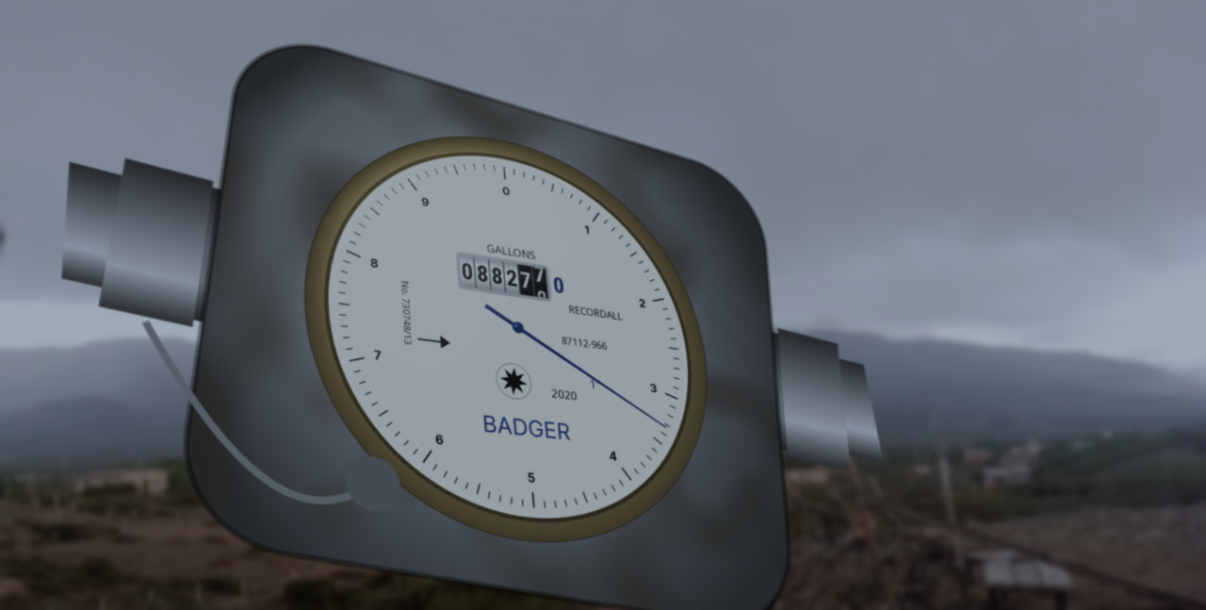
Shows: 882773.3 gal
